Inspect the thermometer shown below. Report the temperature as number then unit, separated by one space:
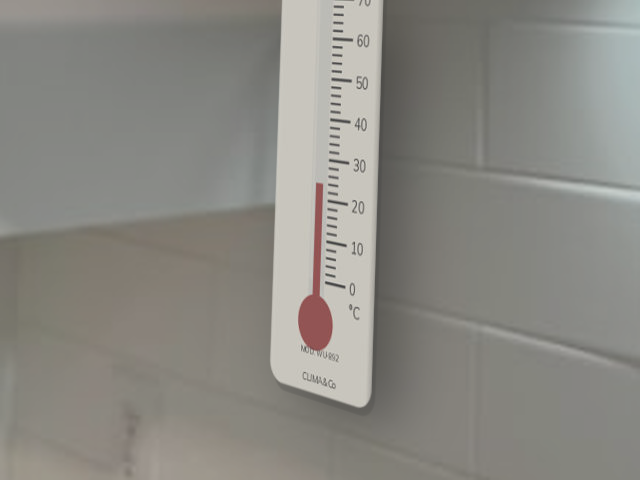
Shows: 24 °C
